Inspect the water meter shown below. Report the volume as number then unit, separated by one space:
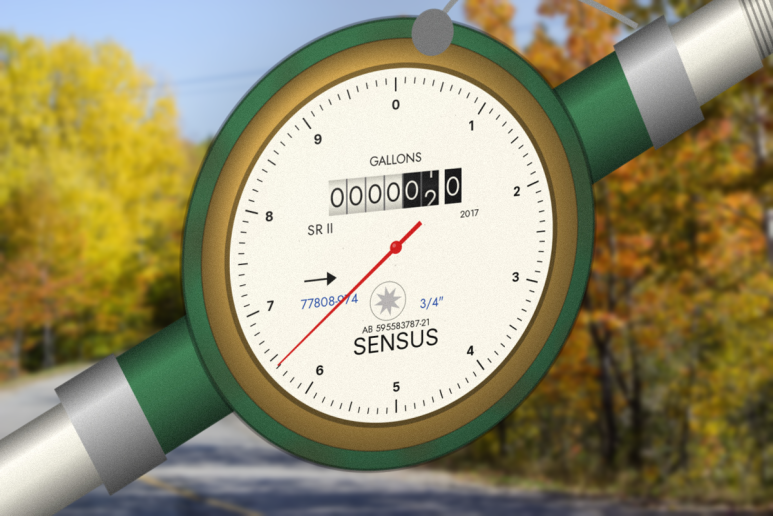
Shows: 16.4 gal
